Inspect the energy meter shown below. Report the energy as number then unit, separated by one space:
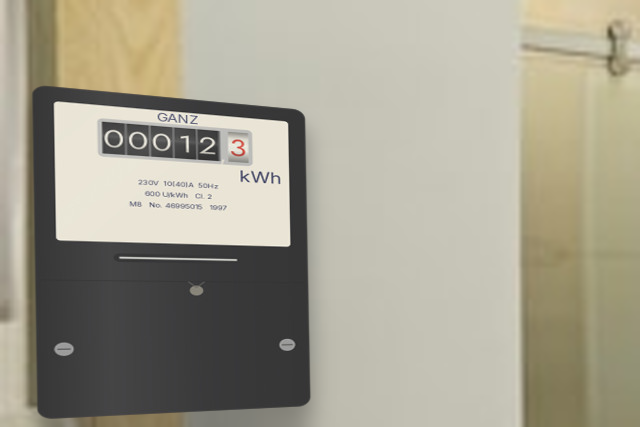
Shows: 12.3 kWh
